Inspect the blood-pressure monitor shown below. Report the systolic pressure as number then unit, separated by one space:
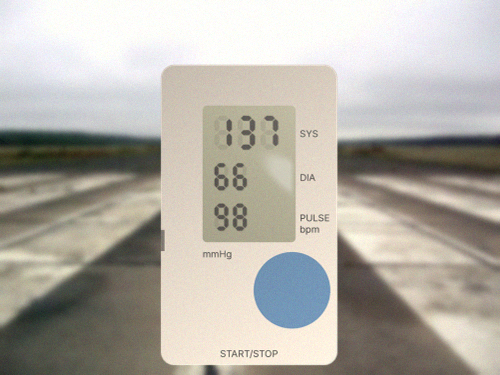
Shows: 137 mmHg
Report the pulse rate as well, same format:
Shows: 98 bpm
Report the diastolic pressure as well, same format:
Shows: 66 mmHg
